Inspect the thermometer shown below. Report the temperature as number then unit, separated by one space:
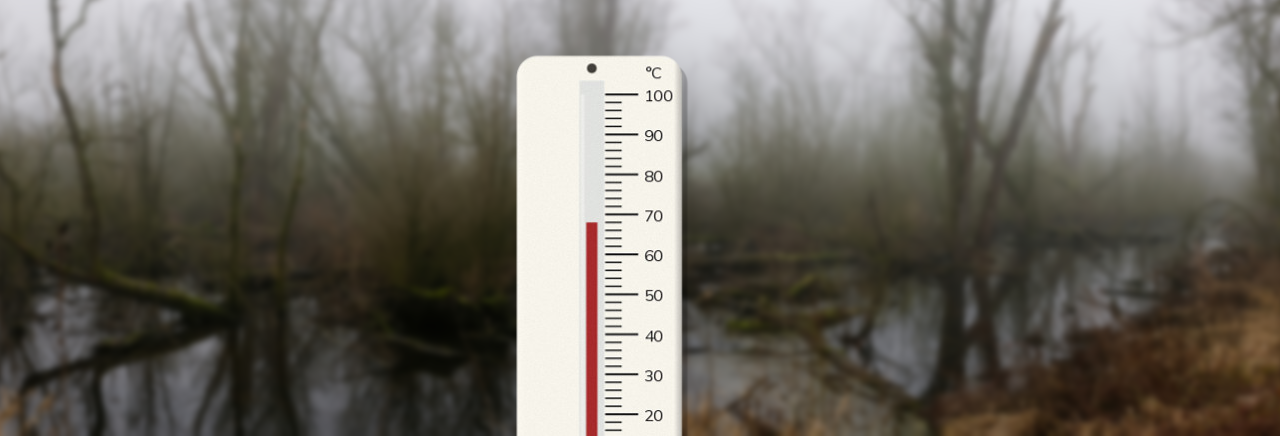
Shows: 68 °C
